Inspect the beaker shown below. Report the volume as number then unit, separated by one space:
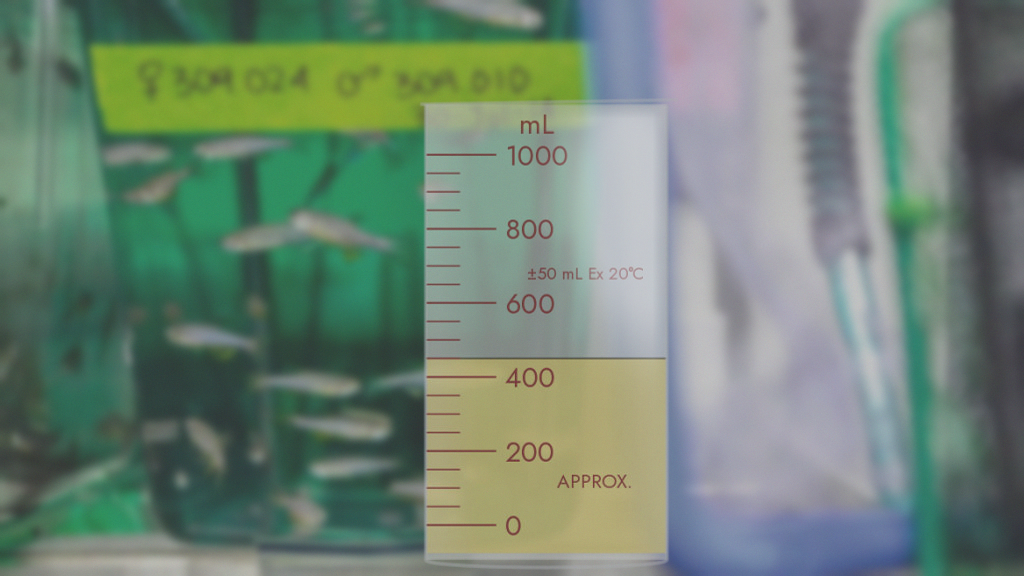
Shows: 450 mL
